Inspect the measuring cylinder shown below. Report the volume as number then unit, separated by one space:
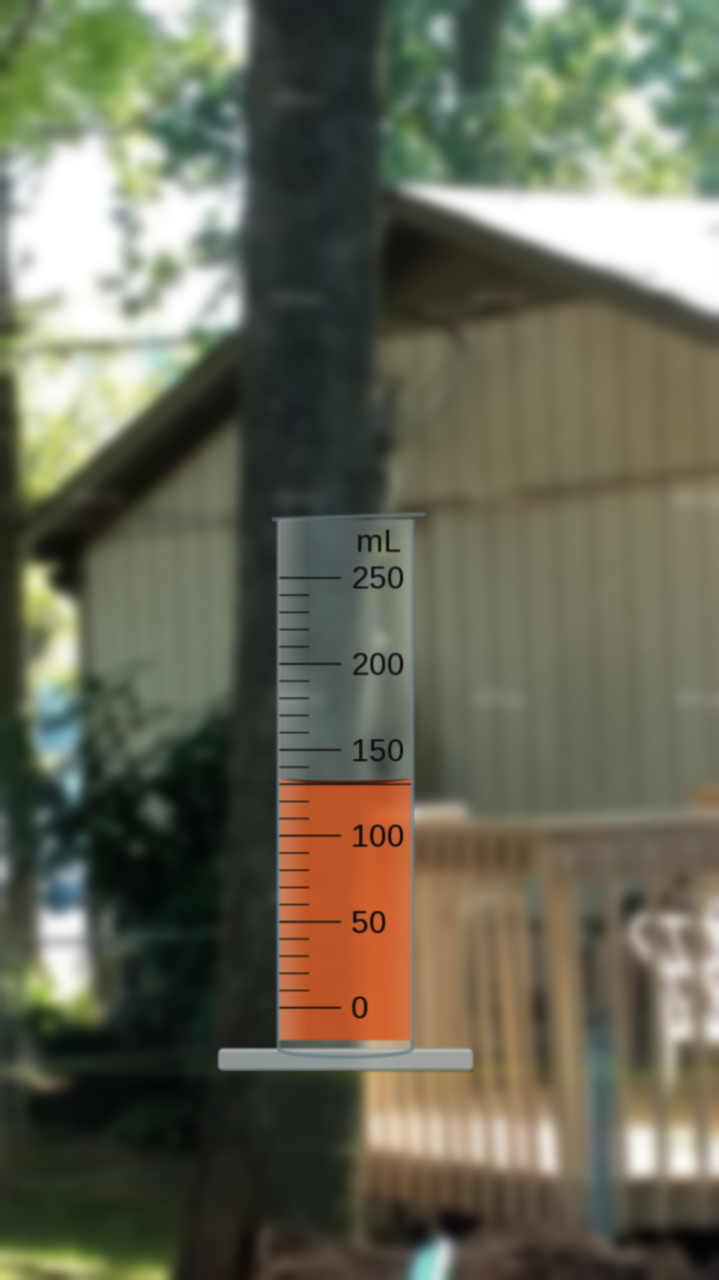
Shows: 130 mL
